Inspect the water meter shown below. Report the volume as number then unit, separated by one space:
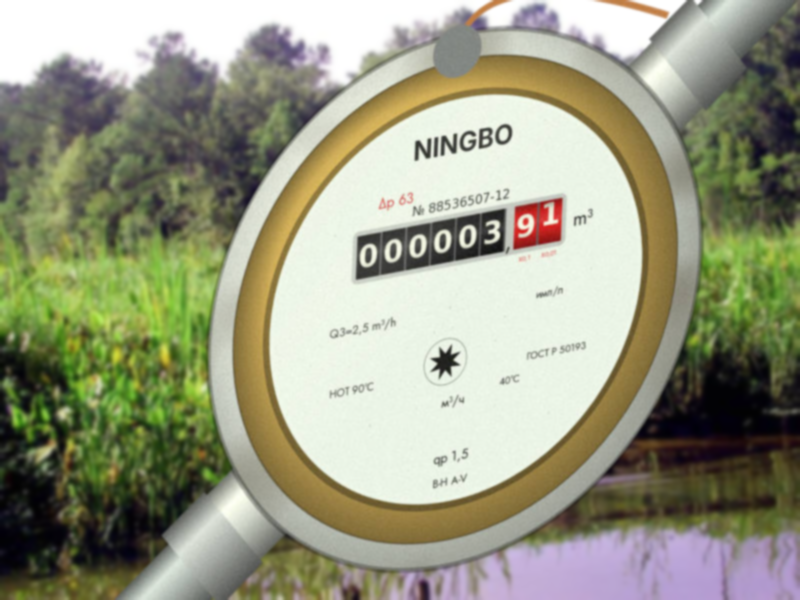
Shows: 3.91 m³
